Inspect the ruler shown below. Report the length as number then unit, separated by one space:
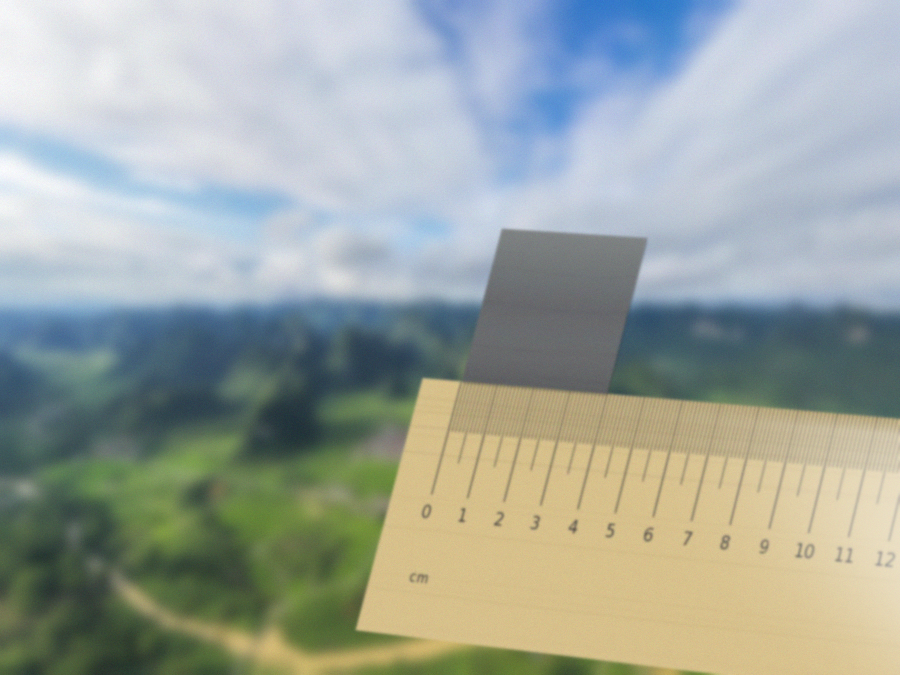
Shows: 4 cm
